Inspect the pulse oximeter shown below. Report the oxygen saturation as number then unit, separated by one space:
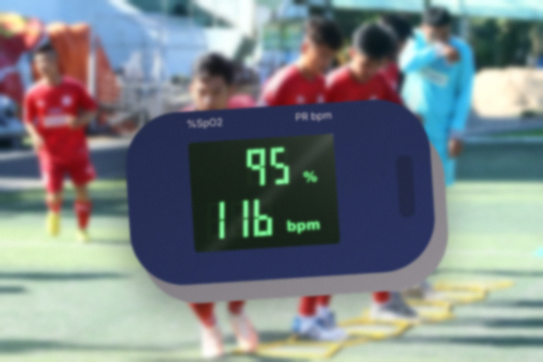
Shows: 95 %
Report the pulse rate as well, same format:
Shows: 116 bpm
